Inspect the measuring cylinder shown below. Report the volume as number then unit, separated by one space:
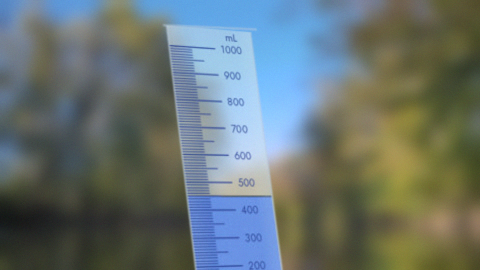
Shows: 450 mL
